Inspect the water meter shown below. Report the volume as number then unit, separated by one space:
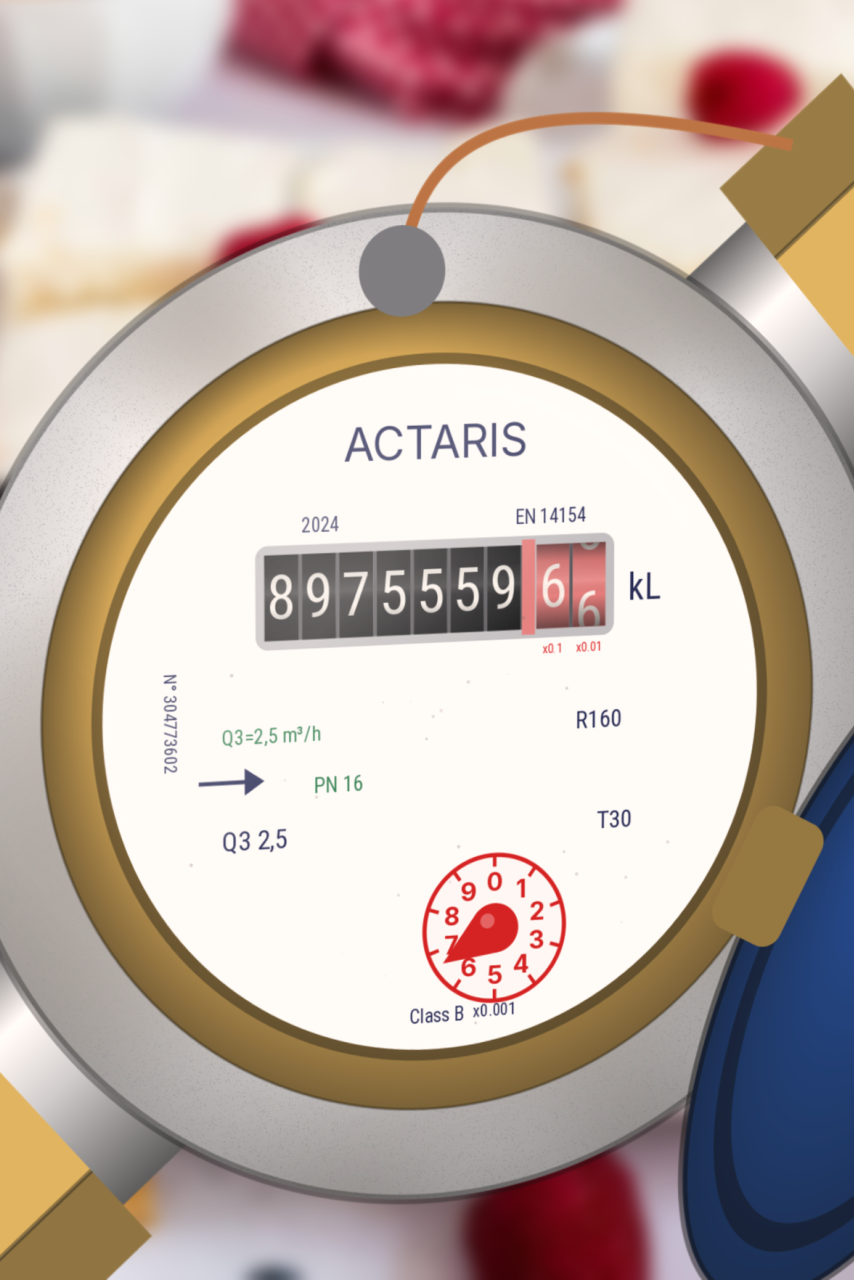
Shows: 8975559.656 kL
